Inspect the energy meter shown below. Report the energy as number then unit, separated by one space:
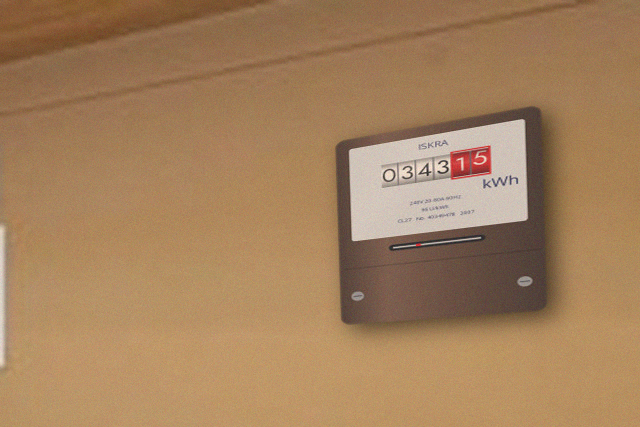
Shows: 343.15 kWh
